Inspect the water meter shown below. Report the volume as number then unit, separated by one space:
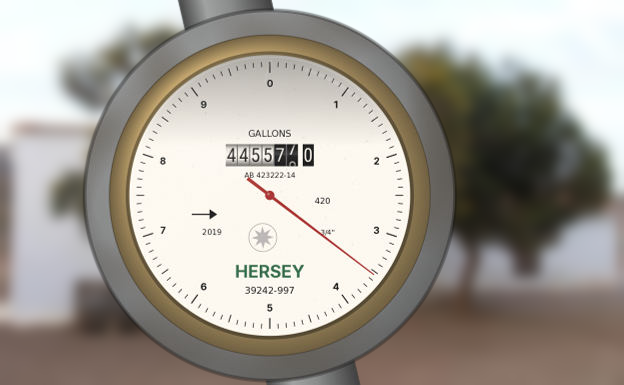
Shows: 4455773.5 gal
